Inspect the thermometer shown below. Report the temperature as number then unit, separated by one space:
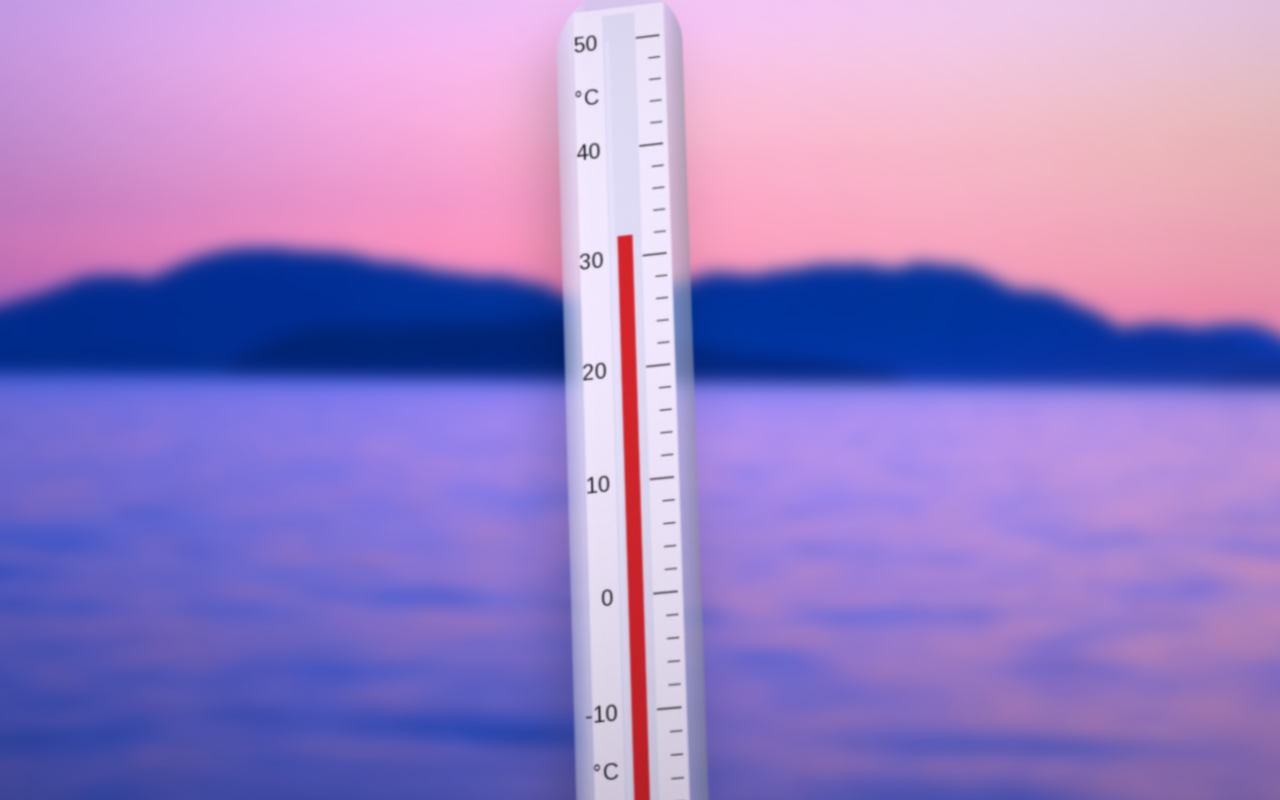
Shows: 32 °C
